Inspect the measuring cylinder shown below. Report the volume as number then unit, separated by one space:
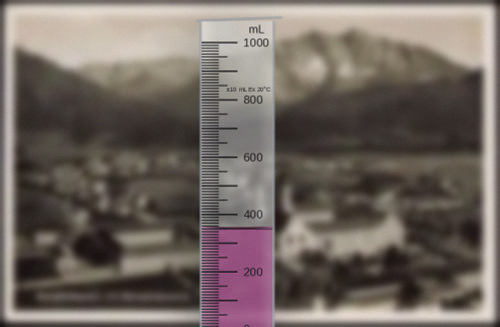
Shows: 350 mL
